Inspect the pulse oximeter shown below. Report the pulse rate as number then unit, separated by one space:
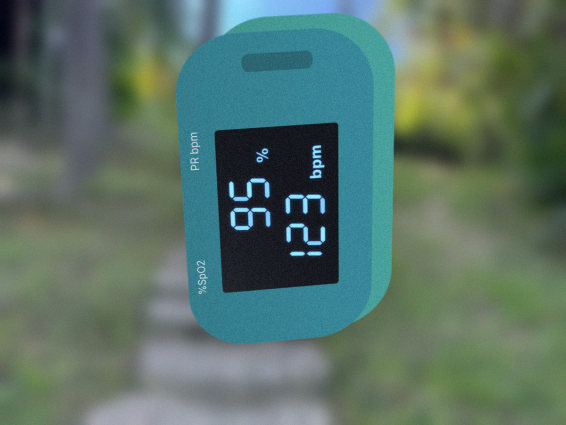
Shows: 123 bpm
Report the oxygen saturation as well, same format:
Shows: 95 %
